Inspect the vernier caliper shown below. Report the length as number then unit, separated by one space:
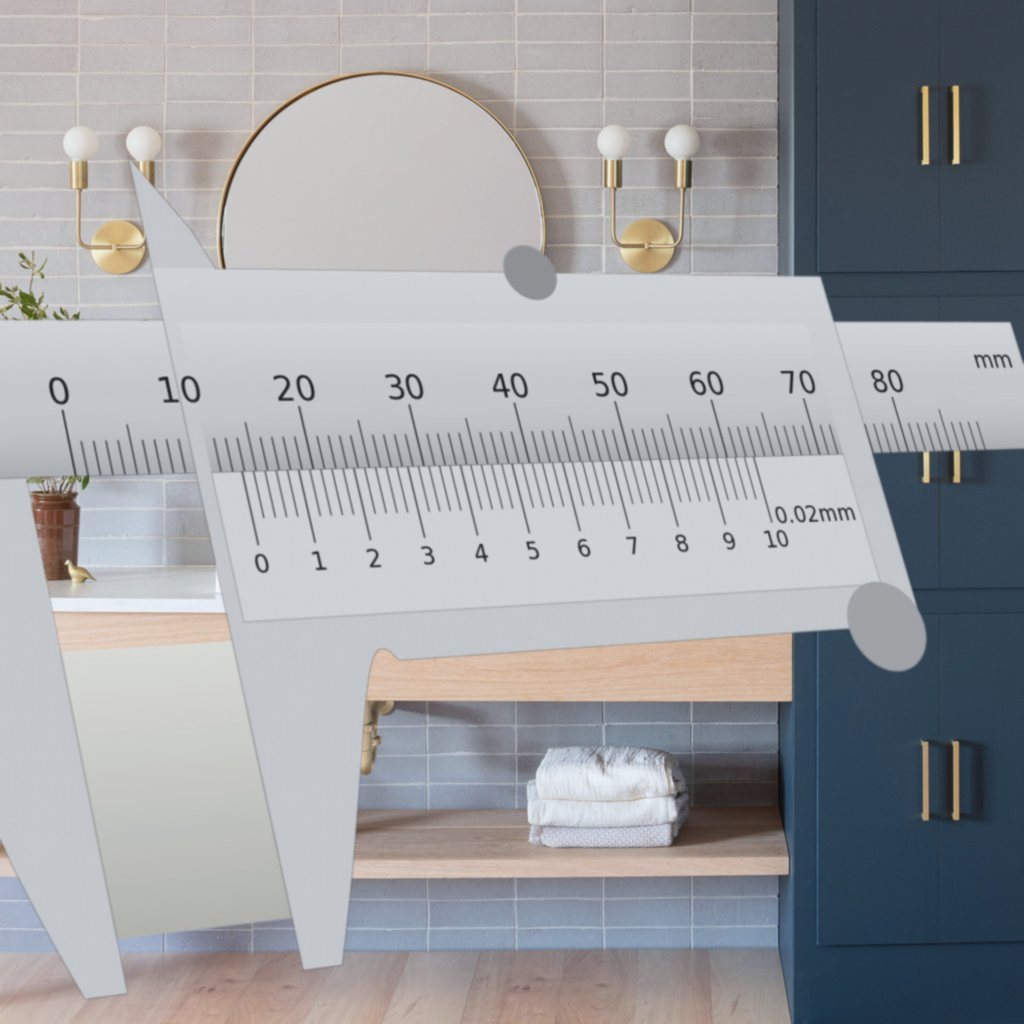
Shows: 13.8 mm
